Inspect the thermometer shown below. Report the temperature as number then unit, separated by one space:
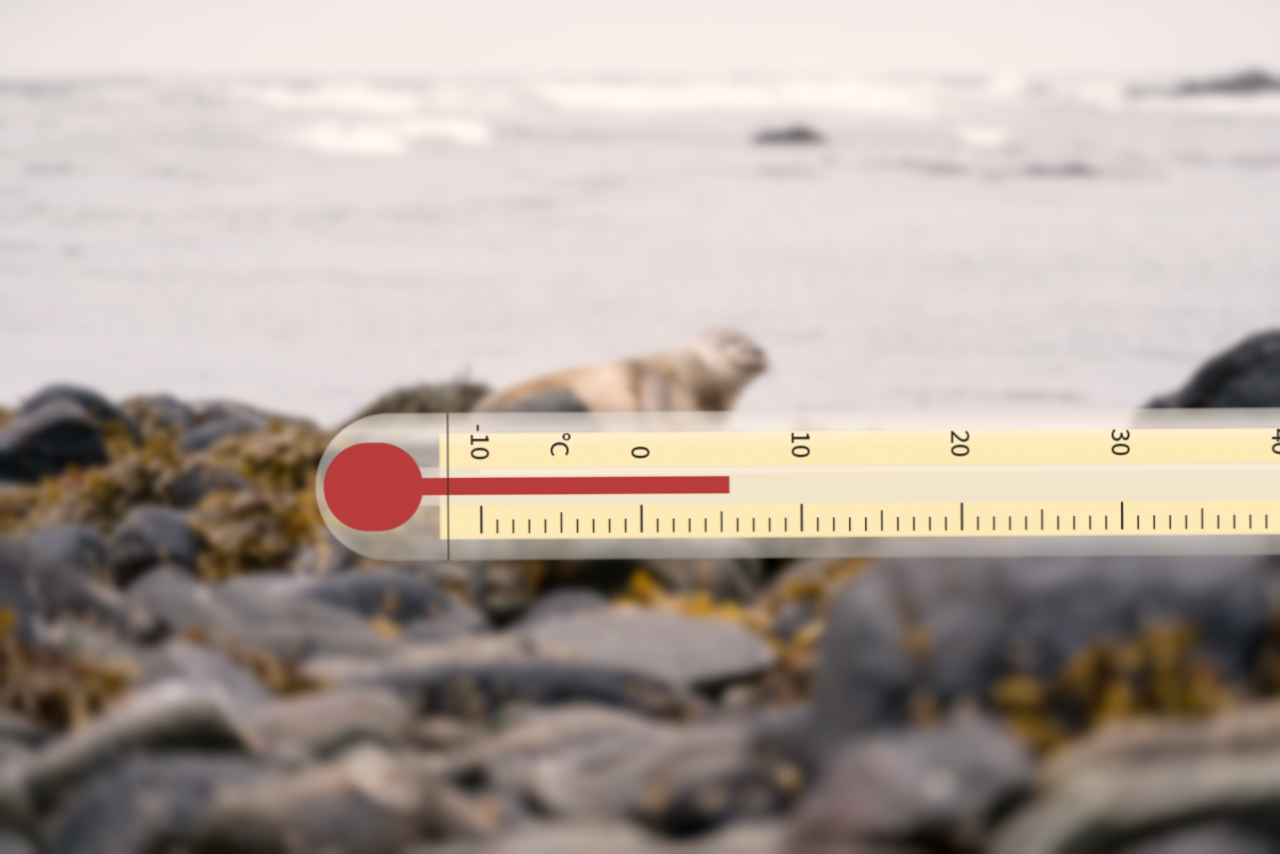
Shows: 5.5 °C
